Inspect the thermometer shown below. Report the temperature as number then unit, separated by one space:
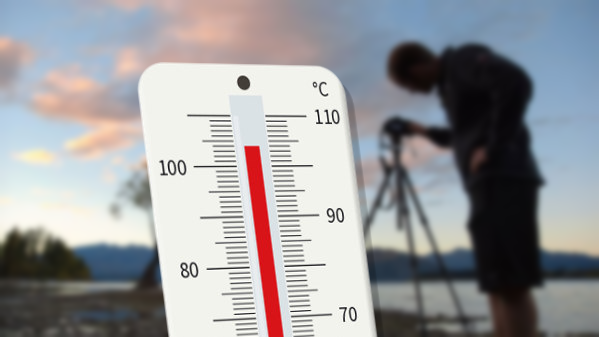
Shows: 104 °C
